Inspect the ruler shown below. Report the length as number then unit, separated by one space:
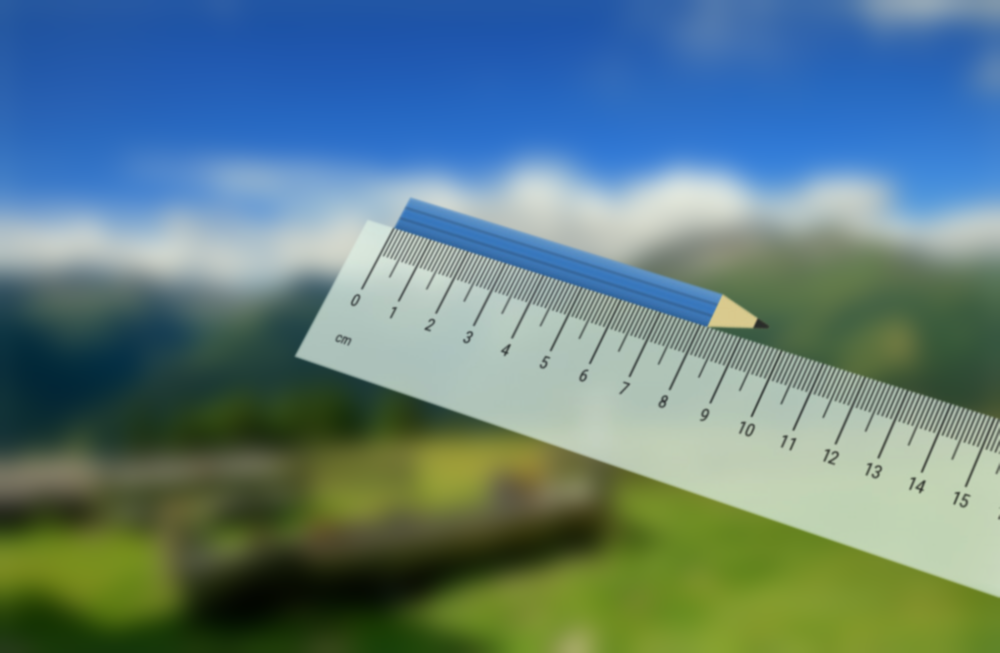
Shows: 9.5 cm
